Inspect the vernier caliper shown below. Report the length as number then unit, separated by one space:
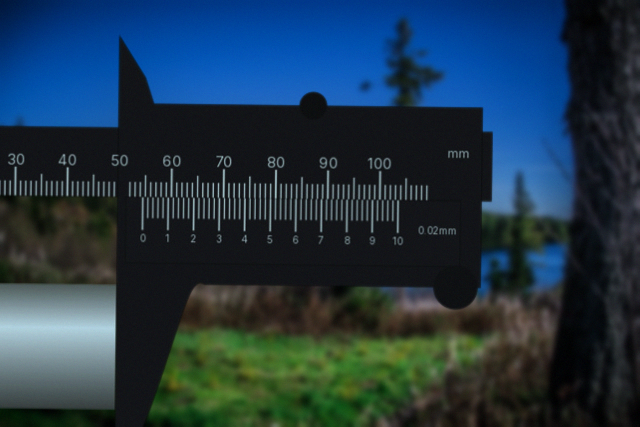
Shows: 54.5 mm
